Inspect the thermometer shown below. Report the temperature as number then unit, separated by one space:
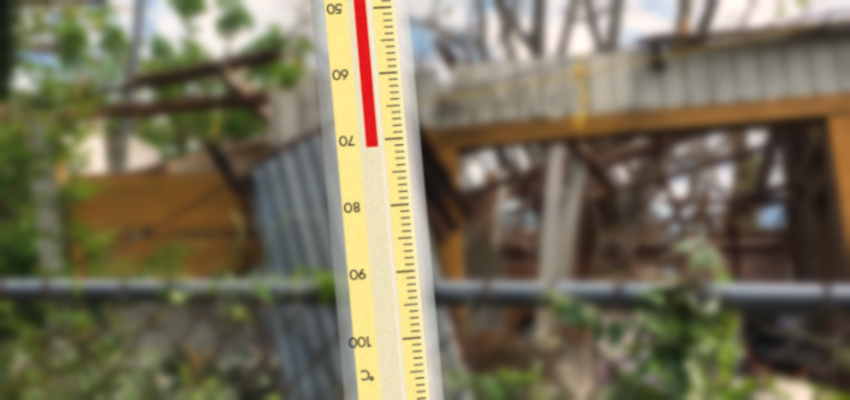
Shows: 71 °C
